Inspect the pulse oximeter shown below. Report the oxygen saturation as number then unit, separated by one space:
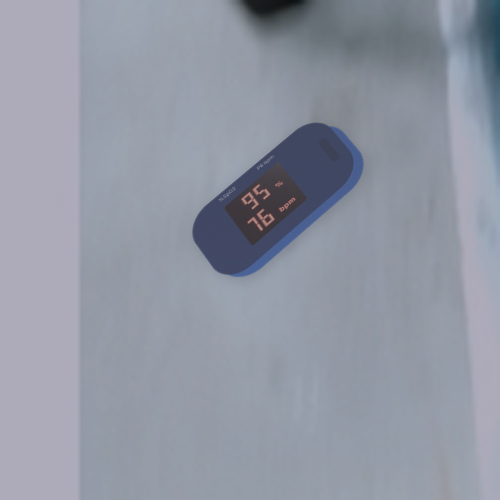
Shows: 95 %
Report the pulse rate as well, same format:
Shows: 76 bpm
